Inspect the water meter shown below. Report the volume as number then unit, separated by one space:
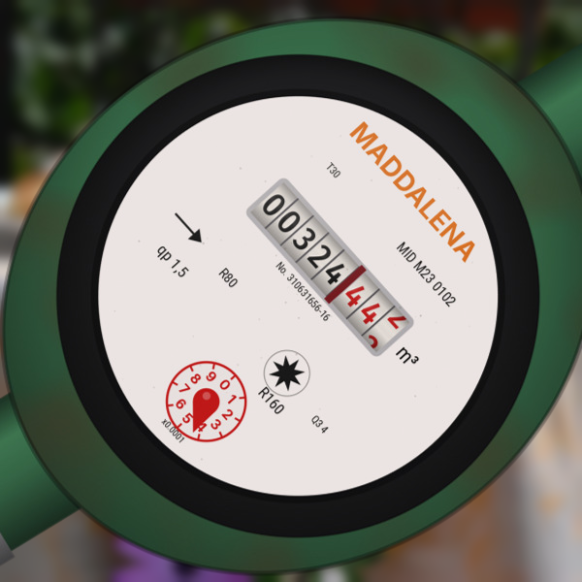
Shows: 324.4424 m³
